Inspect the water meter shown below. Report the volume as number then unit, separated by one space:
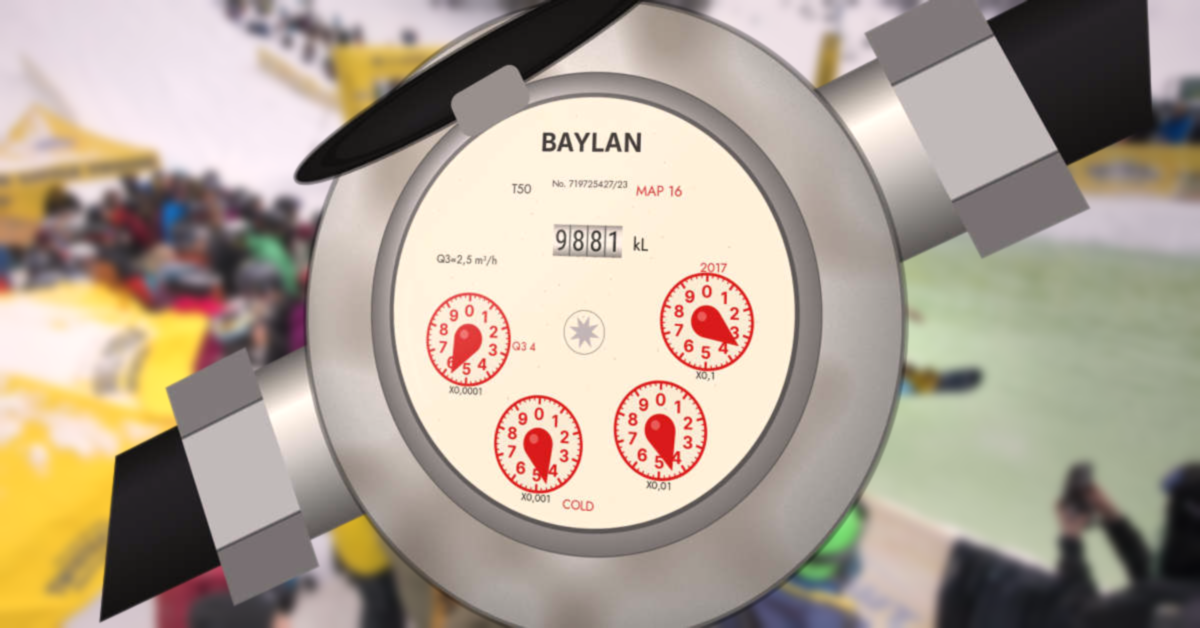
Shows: 9881.3445 kL
